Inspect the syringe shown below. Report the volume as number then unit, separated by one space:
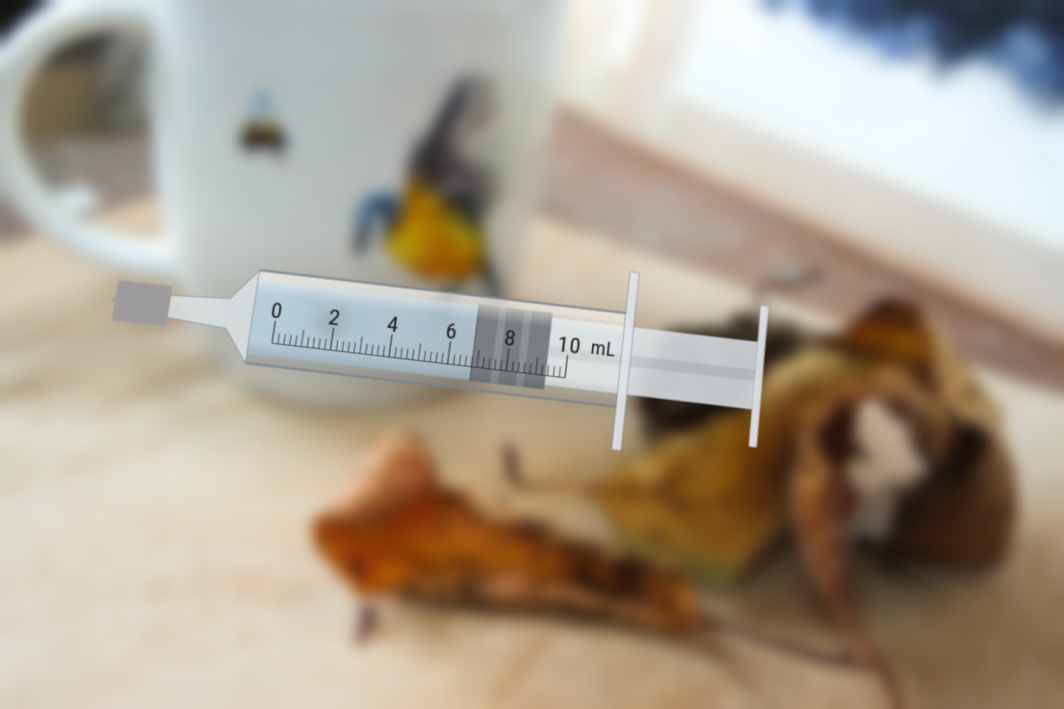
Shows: 6.8 mL
